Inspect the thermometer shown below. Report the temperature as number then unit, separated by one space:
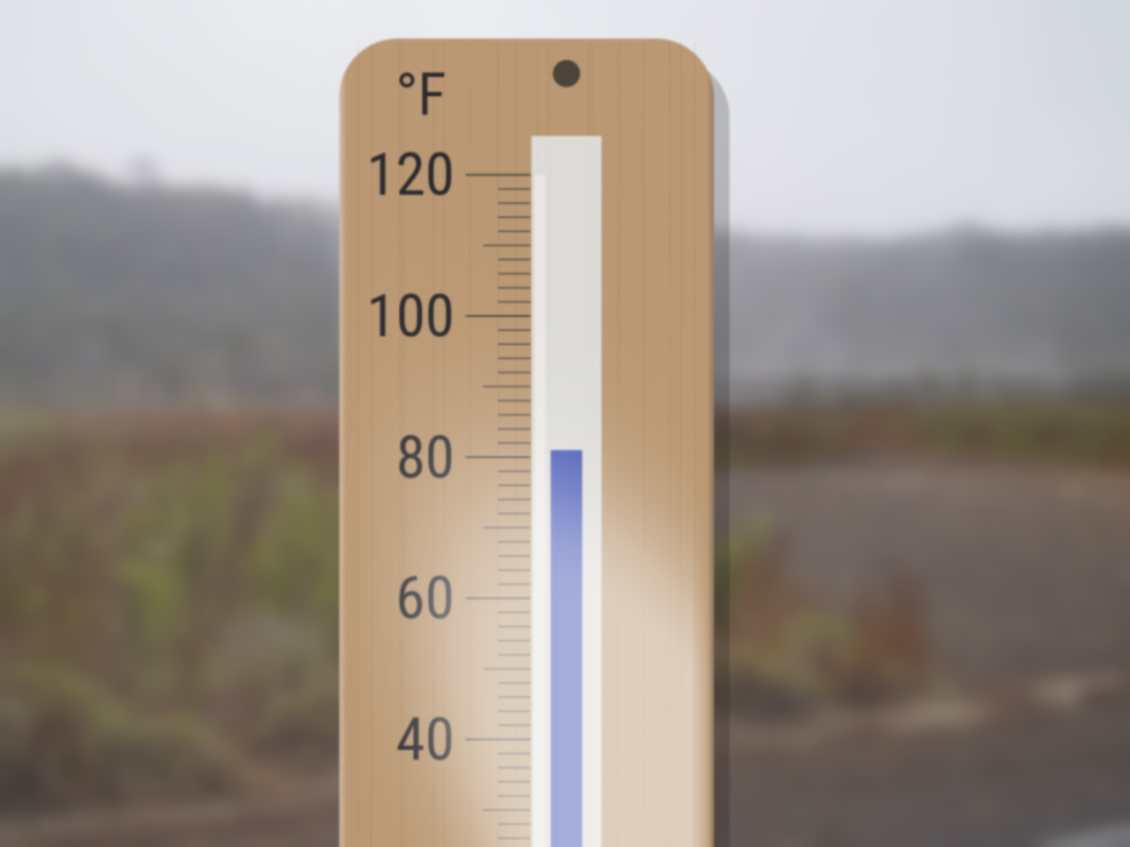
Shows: 81 °F
